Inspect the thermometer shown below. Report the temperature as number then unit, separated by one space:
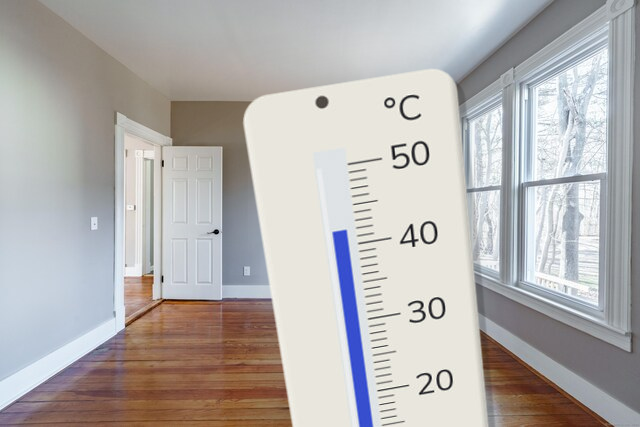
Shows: 42 °C
